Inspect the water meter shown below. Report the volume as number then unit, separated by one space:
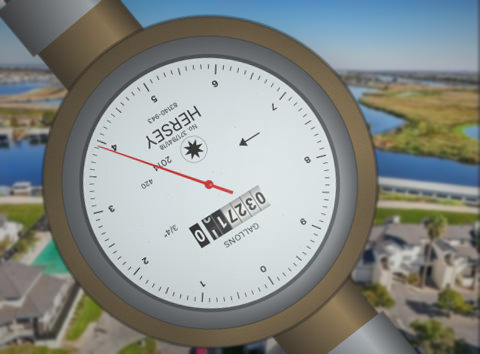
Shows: 327113.9 gal
